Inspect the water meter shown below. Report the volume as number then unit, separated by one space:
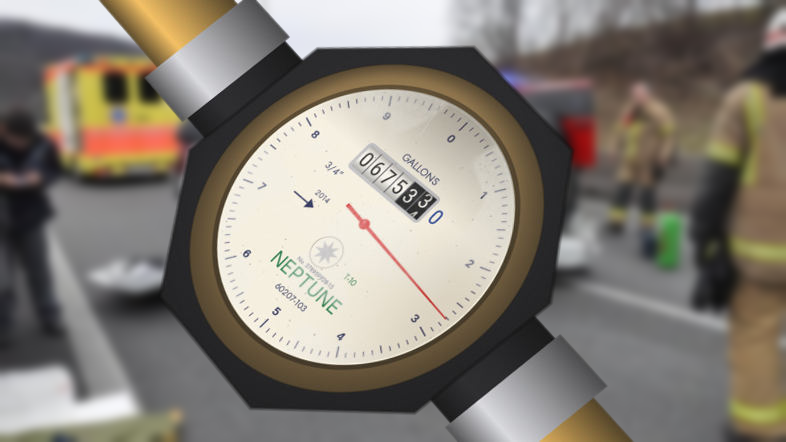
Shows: 675332.7 gal
